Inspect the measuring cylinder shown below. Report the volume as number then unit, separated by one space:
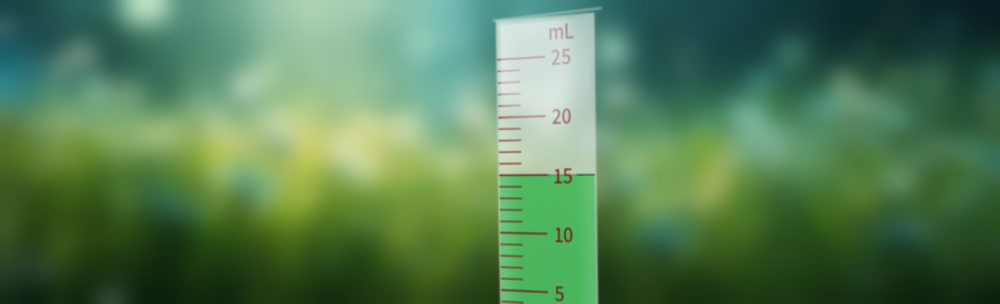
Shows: 15 mL
